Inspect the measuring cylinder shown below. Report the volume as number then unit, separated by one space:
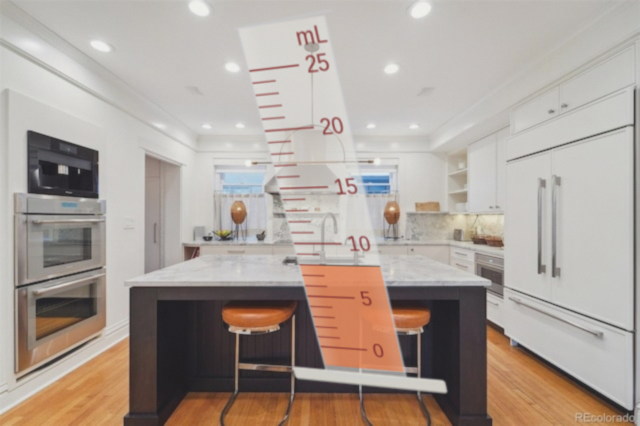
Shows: 8 mL
